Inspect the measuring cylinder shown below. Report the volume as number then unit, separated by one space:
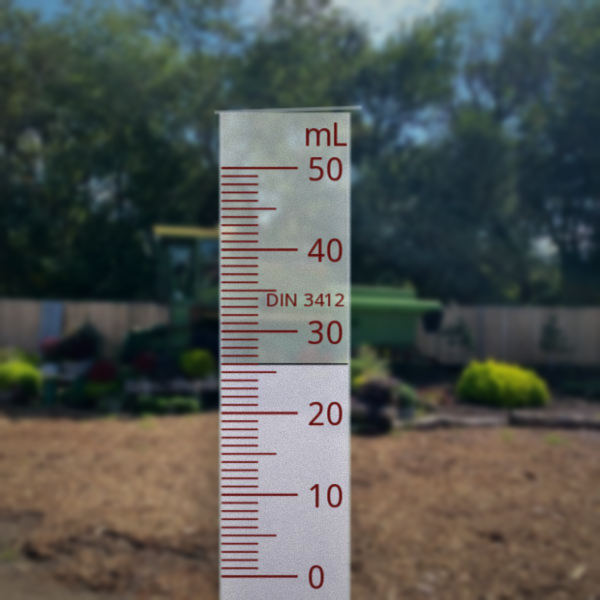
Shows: 26 mL
